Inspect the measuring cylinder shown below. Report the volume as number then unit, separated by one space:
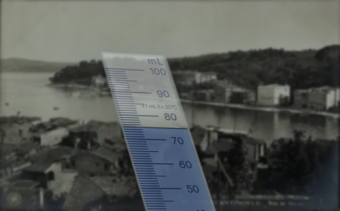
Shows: 75 mL
